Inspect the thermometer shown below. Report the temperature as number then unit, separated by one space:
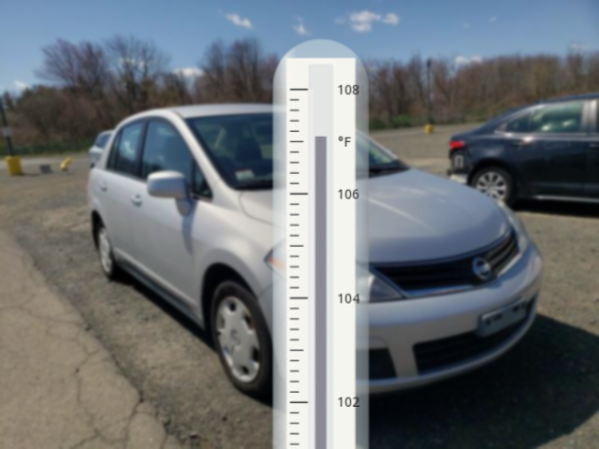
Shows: 107.1 °F
